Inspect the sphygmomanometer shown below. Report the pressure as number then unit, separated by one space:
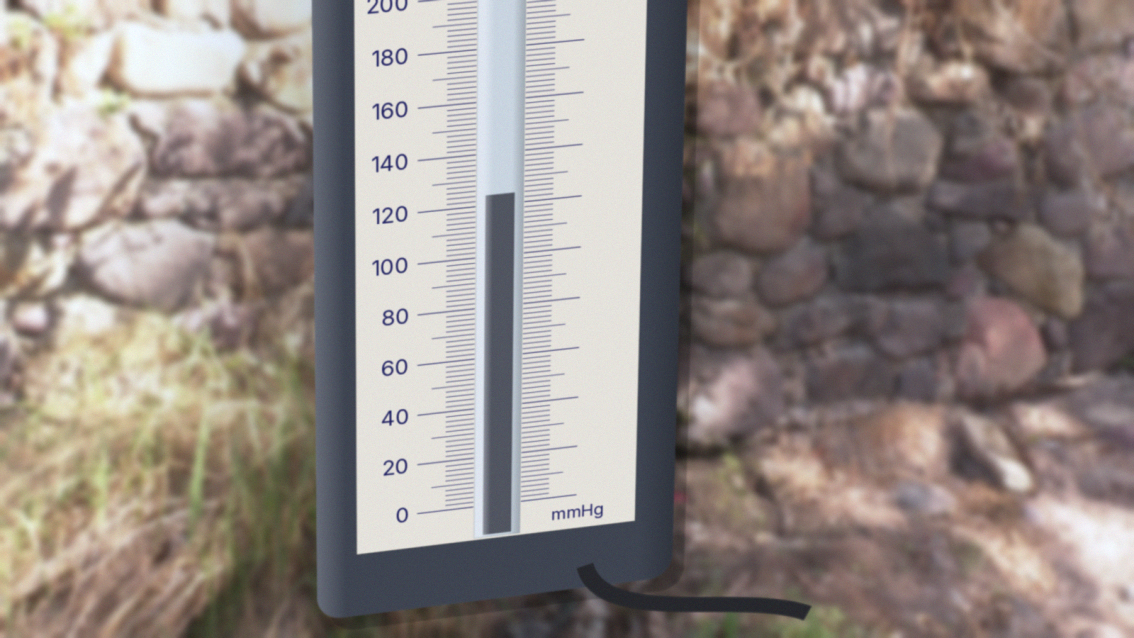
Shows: 124 mmHg
